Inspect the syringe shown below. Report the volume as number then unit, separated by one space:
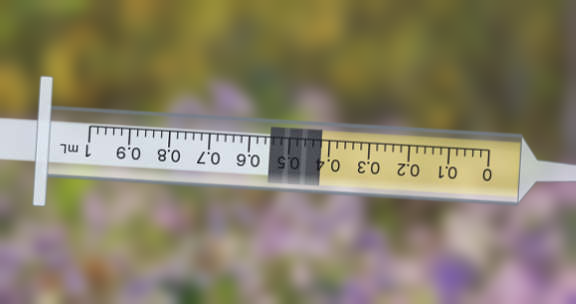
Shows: 0.42 mL
